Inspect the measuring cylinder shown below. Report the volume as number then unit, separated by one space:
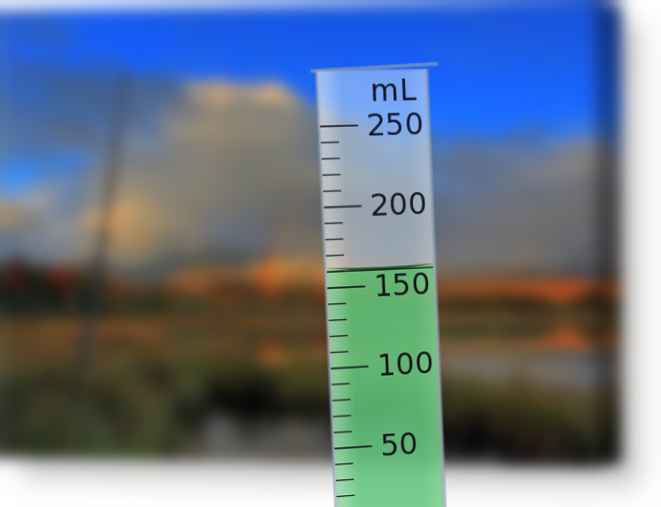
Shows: 160 mL
